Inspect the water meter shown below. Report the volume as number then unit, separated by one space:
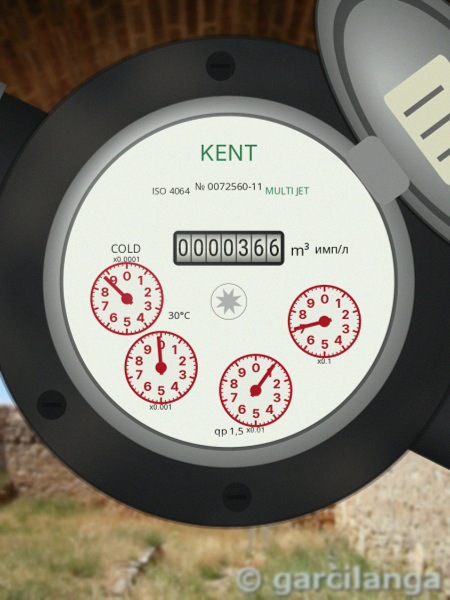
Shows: 366.7098 m³
